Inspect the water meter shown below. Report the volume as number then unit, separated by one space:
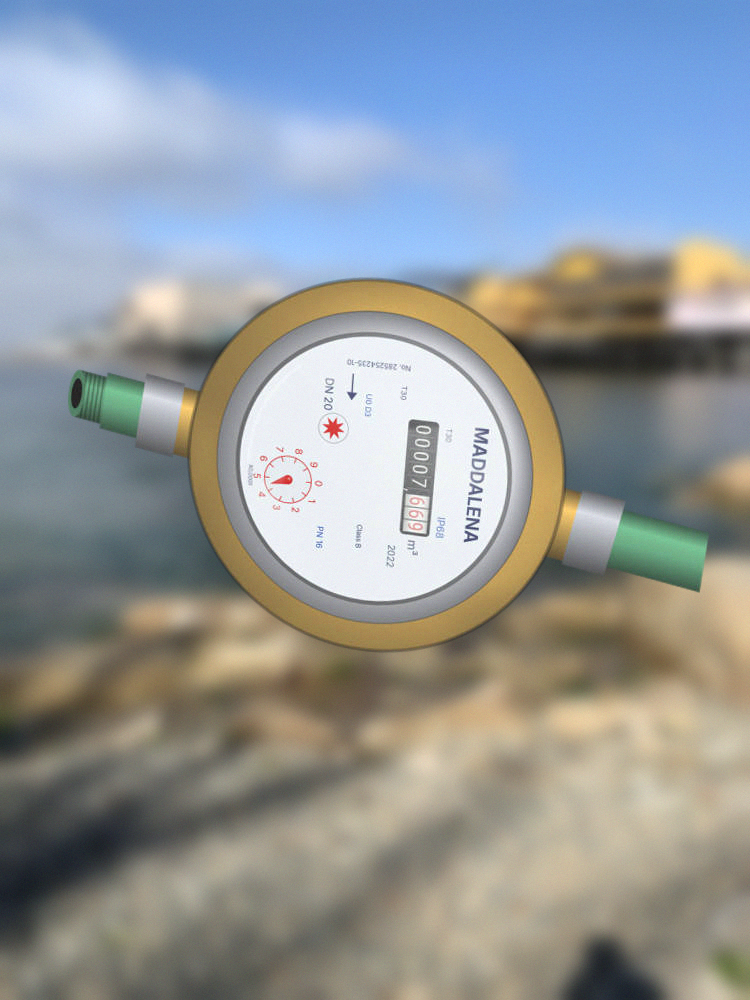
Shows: 7.6694 m³
